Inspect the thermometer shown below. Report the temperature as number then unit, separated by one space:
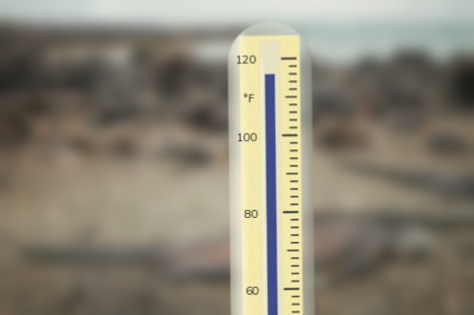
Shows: 116 °F
